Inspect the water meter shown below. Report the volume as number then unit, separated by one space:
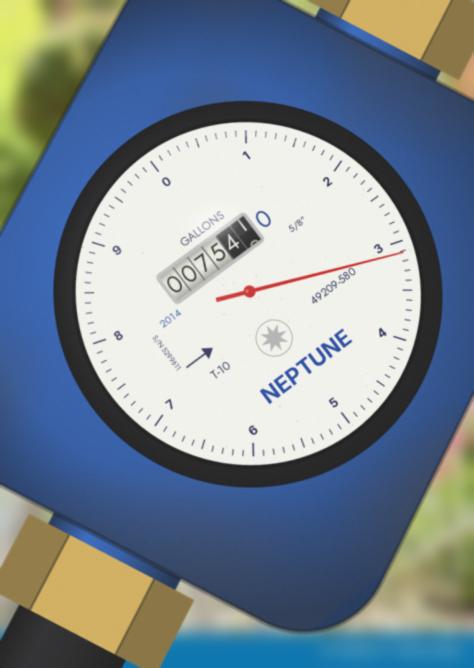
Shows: 75413.1 gal
